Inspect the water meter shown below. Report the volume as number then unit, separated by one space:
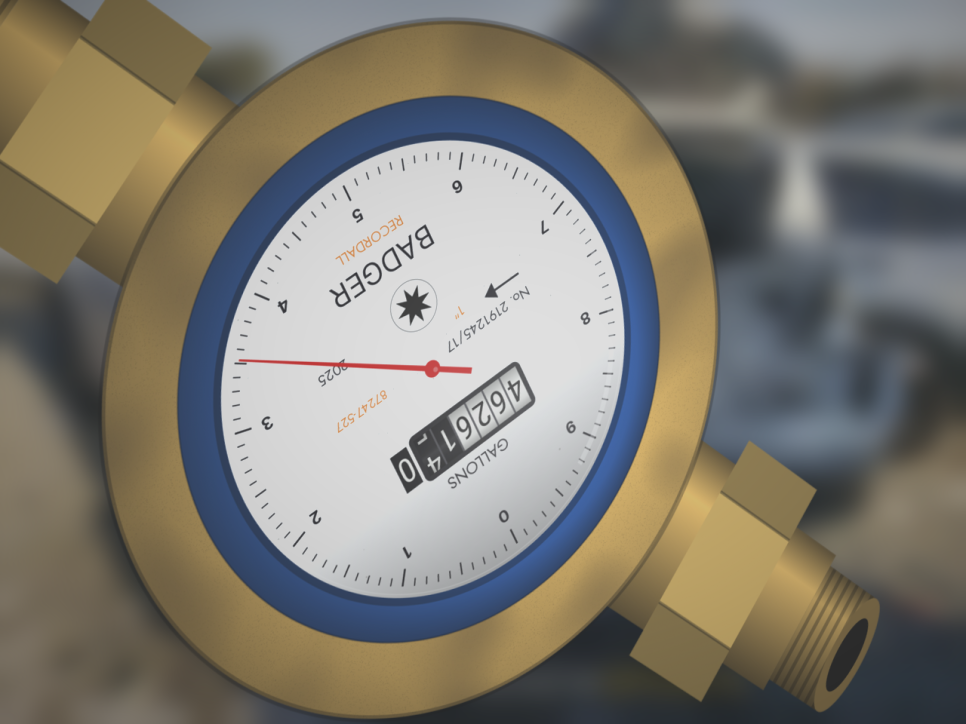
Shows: 4626143.5 gal
